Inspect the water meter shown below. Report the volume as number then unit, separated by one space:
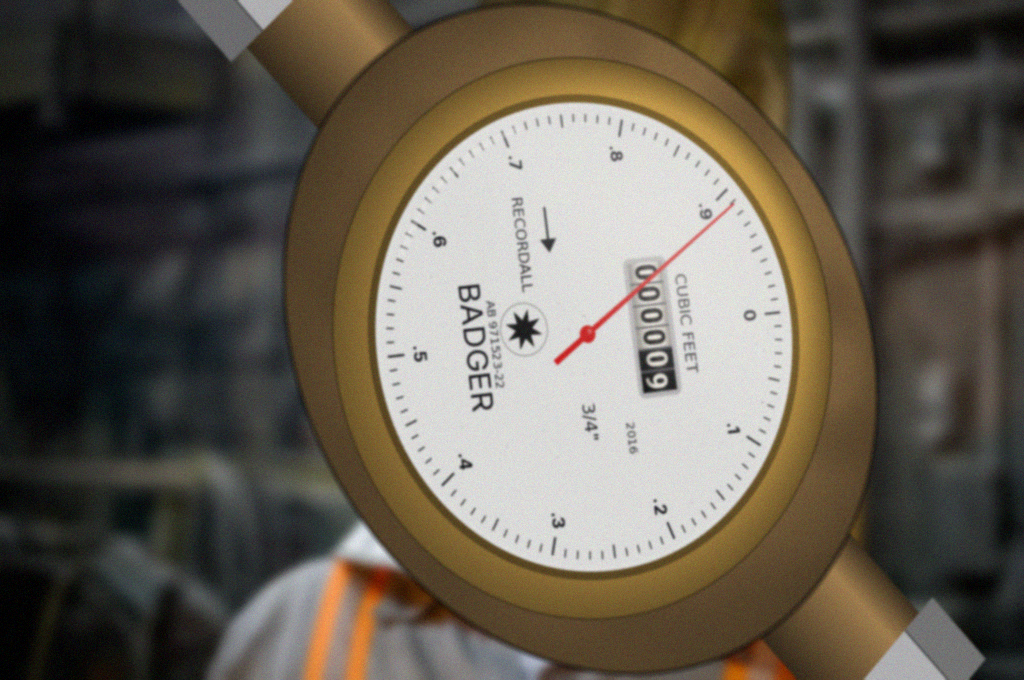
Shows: 8.91 ft³
